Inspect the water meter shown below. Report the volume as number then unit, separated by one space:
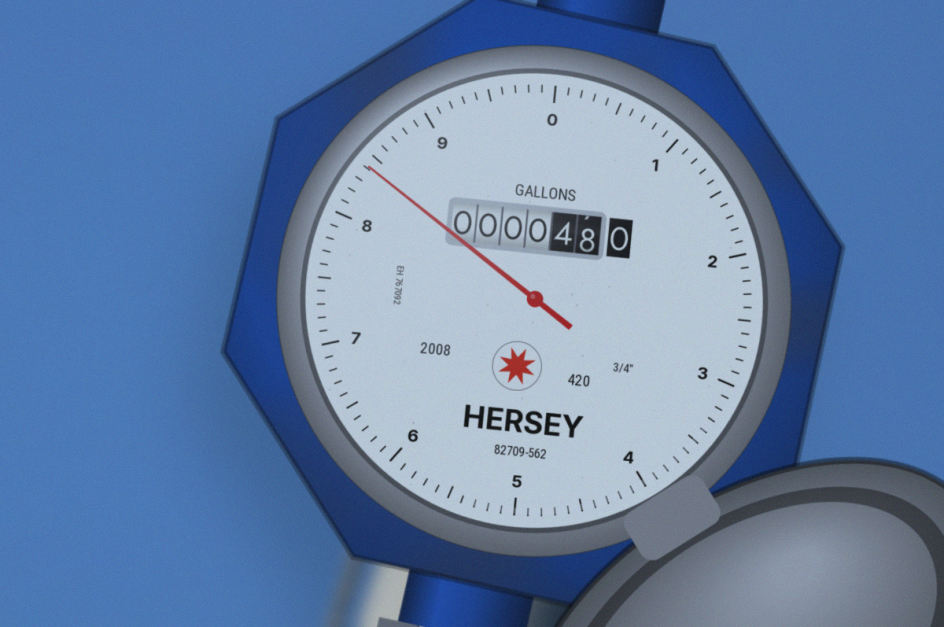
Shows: 478.4 gal
